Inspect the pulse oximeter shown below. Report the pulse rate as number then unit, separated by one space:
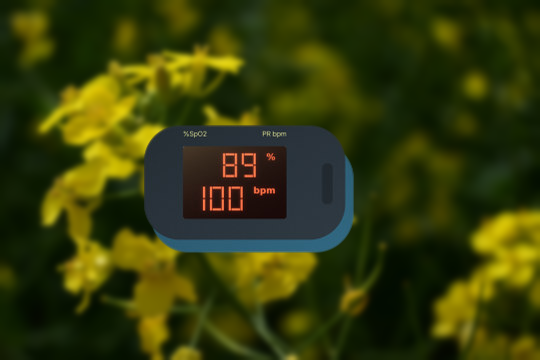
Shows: 100 bpm
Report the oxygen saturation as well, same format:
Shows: 89 %
